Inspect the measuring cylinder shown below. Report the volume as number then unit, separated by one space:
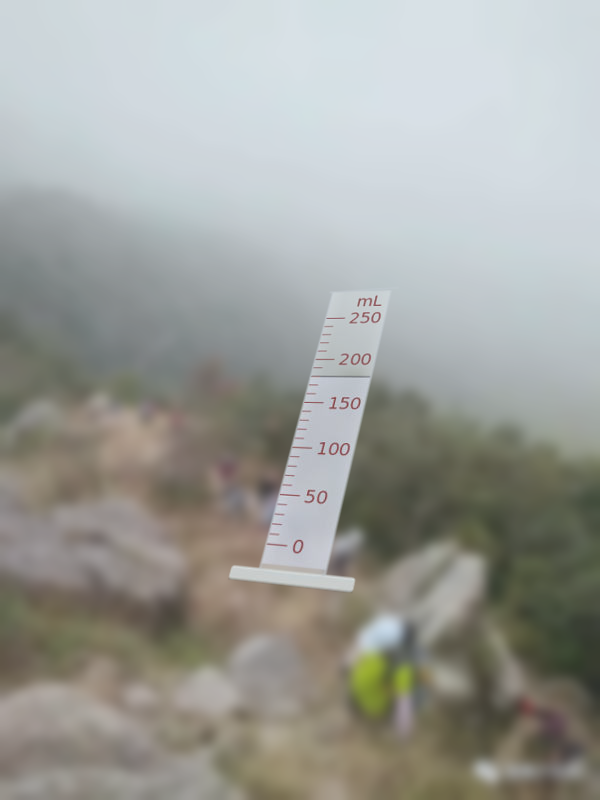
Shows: 180 mL
